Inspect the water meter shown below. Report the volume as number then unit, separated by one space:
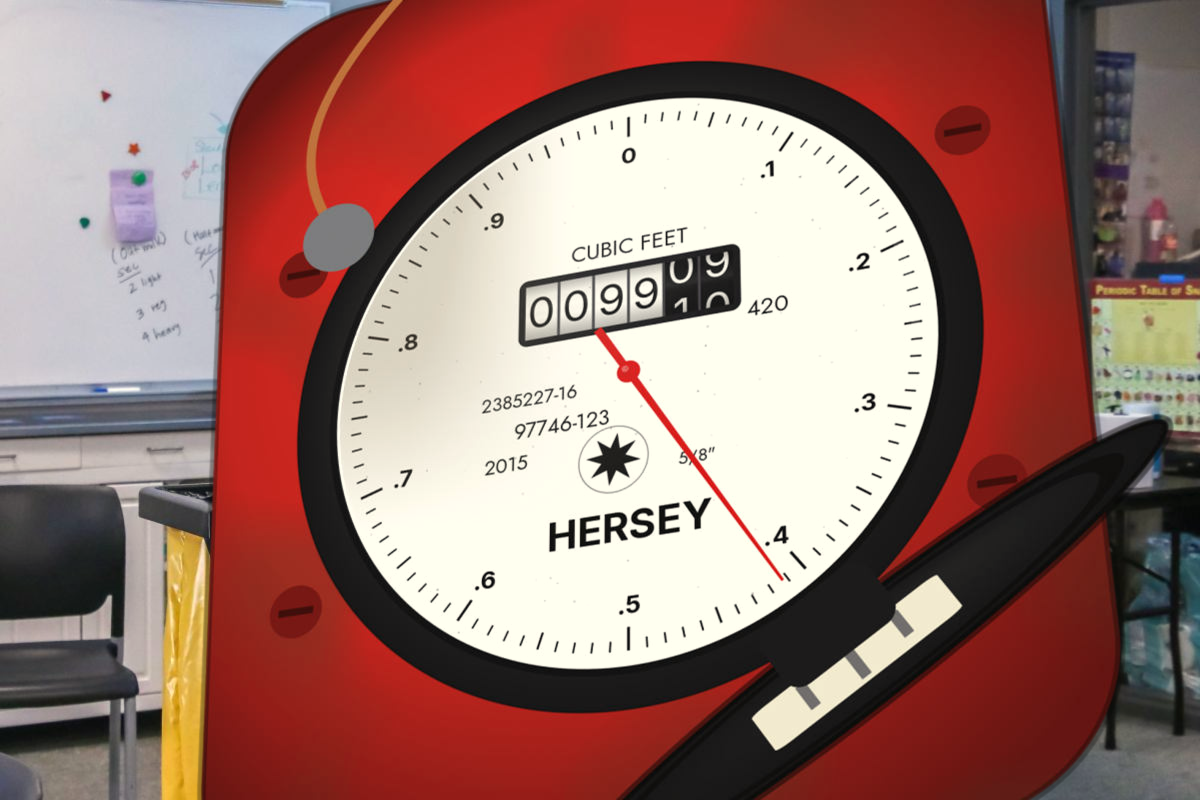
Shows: 9909.41 ft³
